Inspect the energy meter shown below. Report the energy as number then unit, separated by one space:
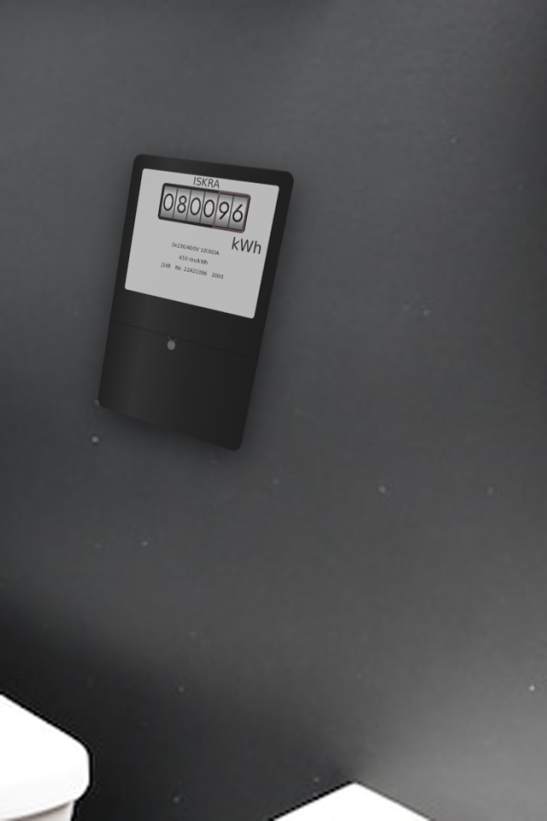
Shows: 800.96 kWh
